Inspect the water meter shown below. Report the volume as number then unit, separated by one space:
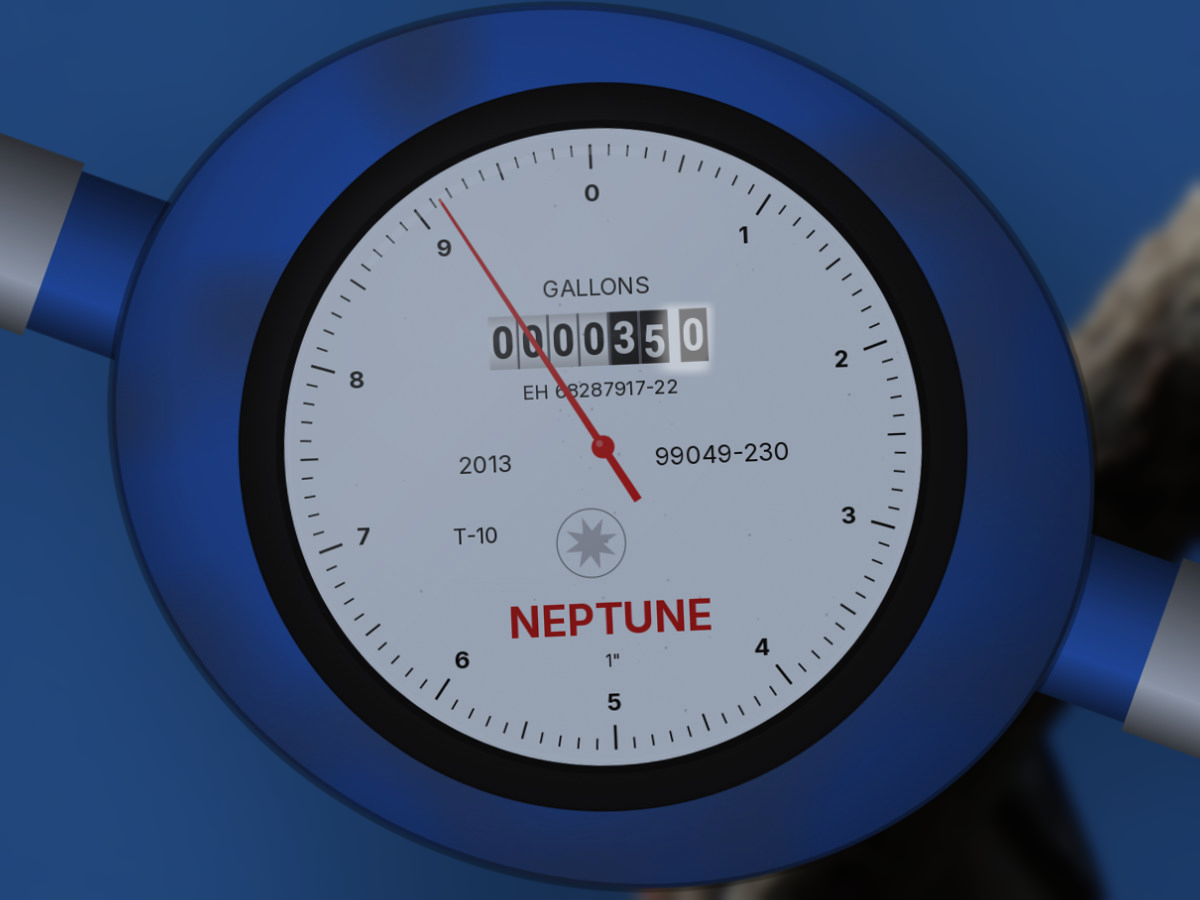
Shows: 349.1 gal
